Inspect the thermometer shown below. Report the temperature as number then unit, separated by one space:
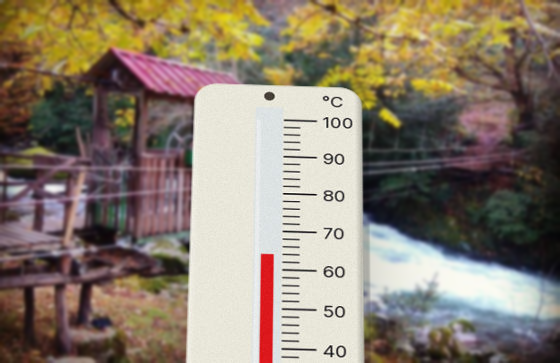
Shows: 64 °C
